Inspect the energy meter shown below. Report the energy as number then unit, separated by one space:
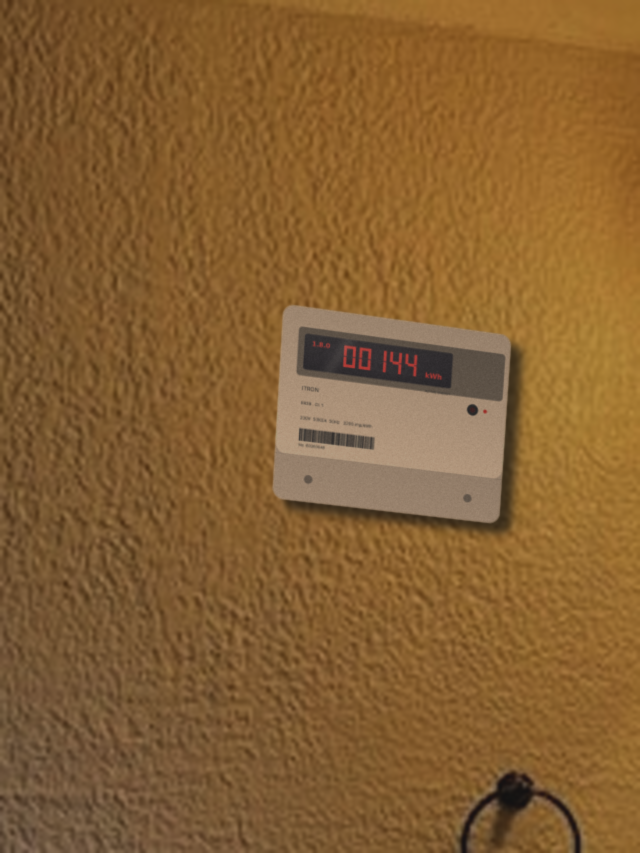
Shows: 144 kWh
